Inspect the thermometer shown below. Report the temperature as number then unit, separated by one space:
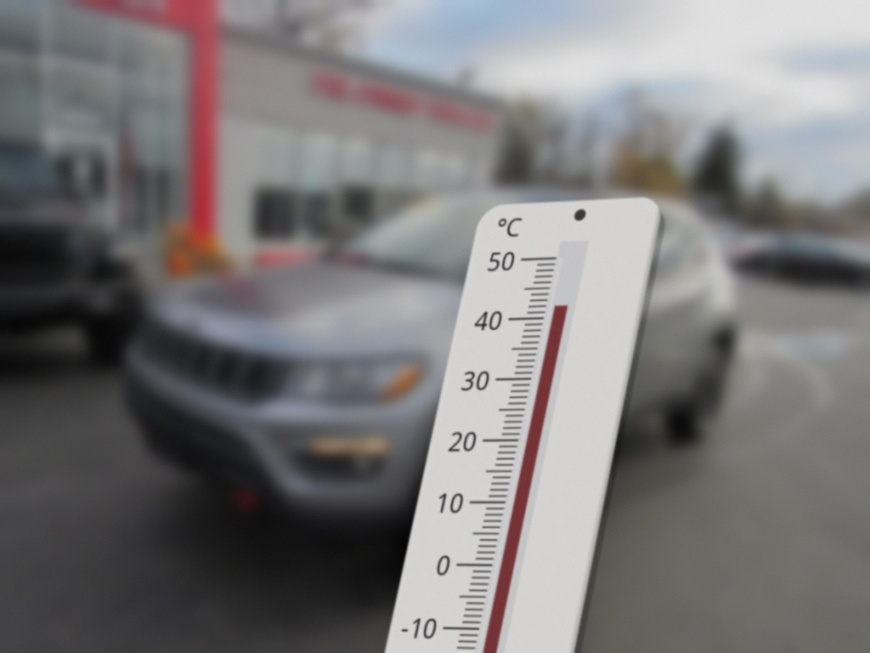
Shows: 42 °C
